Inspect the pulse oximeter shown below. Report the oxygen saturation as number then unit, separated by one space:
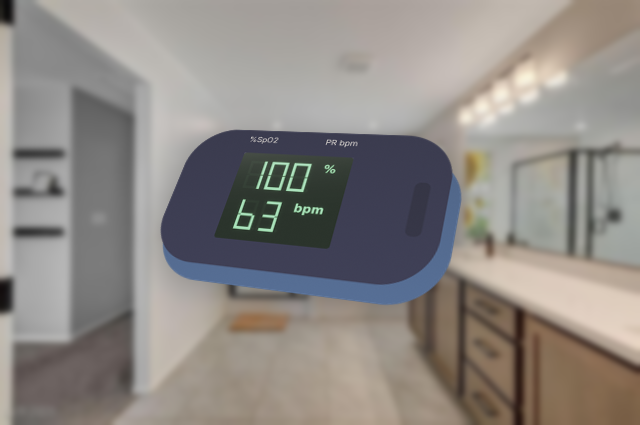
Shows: 100 %
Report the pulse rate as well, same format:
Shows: 63 bpm
